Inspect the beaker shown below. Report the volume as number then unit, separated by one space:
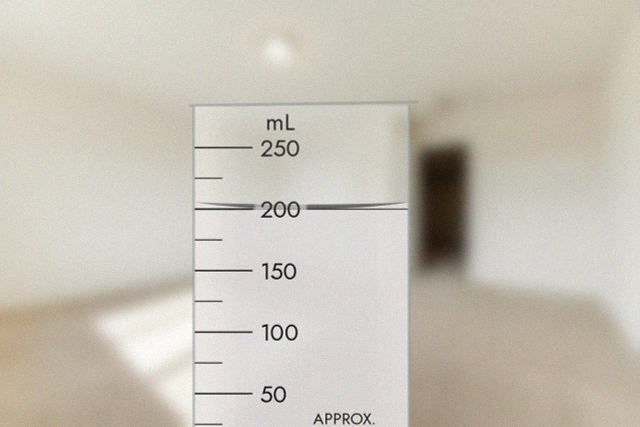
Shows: 200 mL
